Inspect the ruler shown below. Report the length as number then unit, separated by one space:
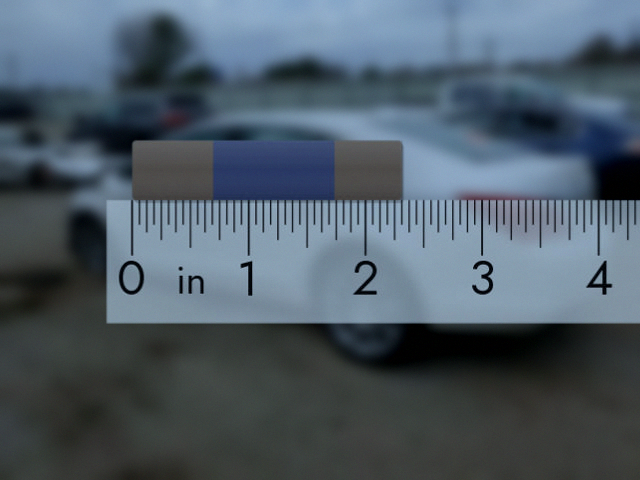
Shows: 2.3125 in
